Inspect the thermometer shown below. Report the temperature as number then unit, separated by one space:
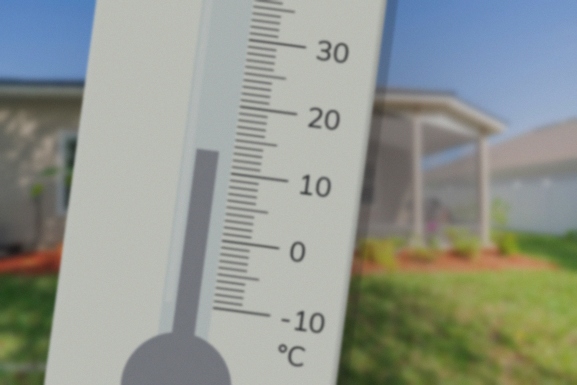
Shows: 13 °C
